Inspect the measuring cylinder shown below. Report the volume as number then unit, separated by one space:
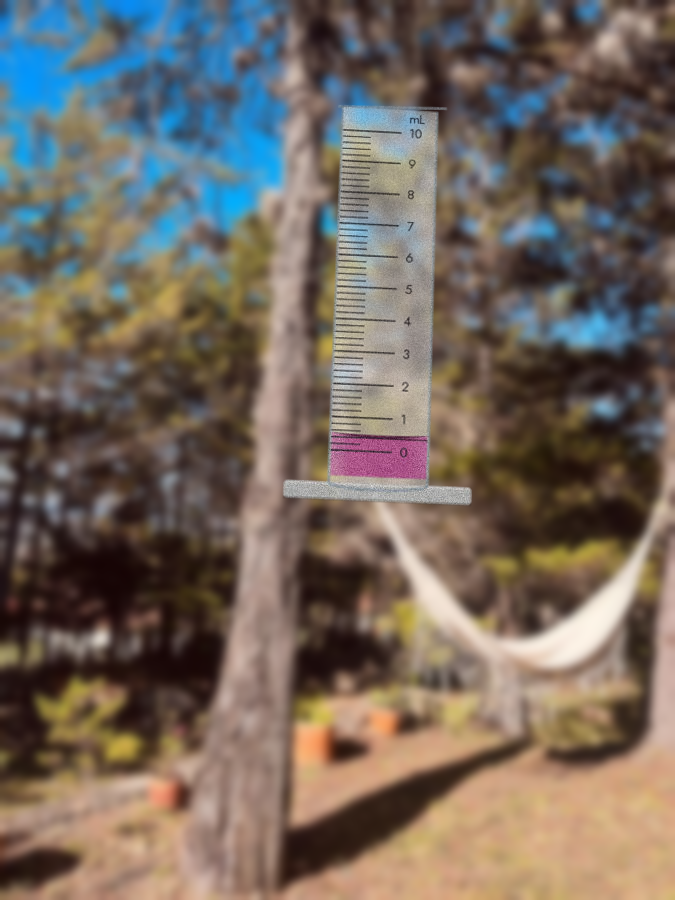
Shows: 0.4 mL
